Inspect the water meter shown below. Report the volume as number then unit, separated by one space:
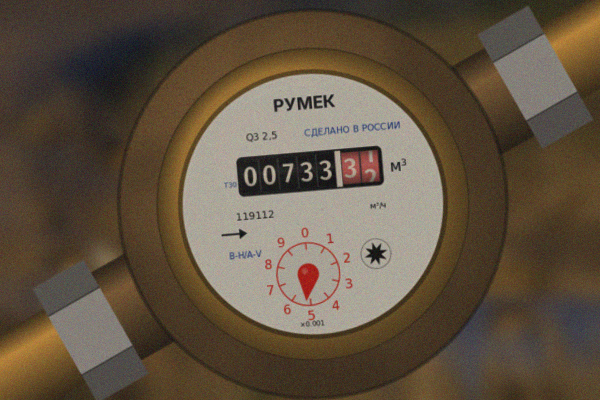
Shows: 733.315 m³
